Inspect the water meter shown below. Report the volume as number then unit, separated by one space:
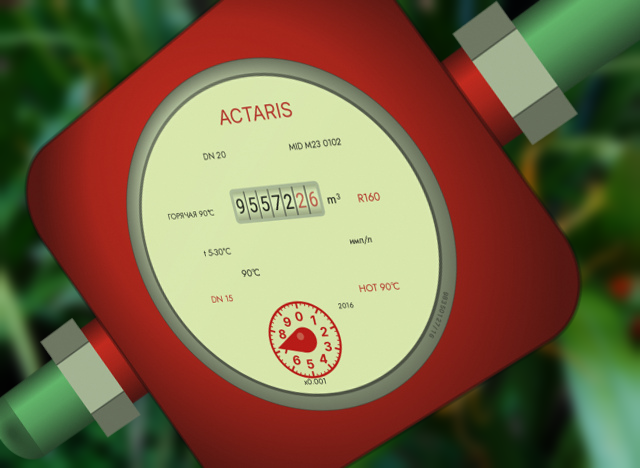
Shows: 95572.267 m³
